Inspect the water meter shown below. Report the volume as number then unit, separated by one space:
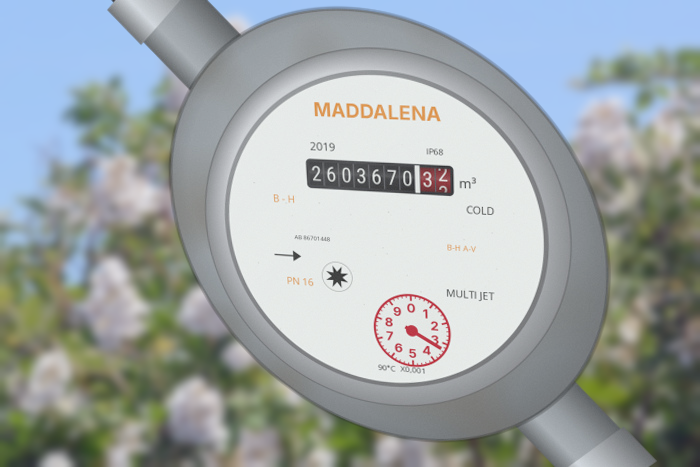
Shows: 2603670.323 m³
